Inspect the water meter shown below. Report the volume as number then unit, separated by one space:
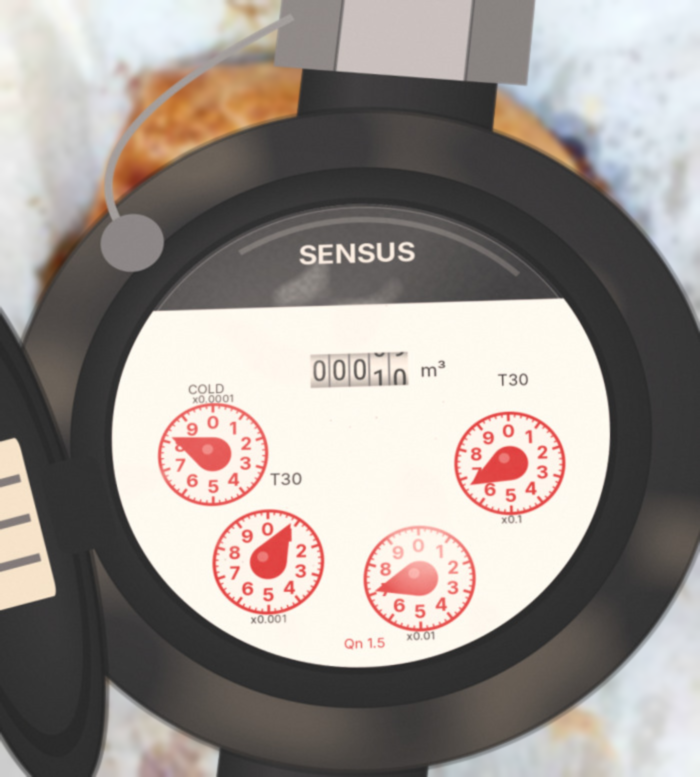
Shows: 9.6708 m³
